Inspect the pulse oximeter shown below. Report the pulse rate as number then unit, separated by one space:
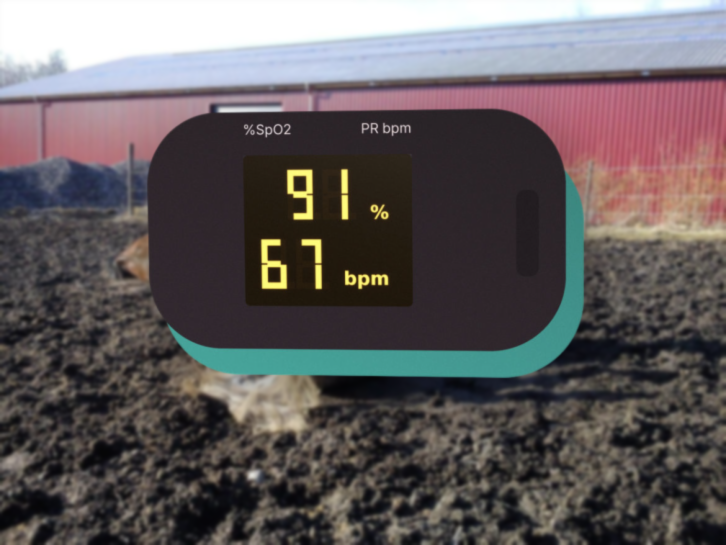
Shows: 67 bpm
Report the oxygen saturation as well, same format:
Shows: 91 %
